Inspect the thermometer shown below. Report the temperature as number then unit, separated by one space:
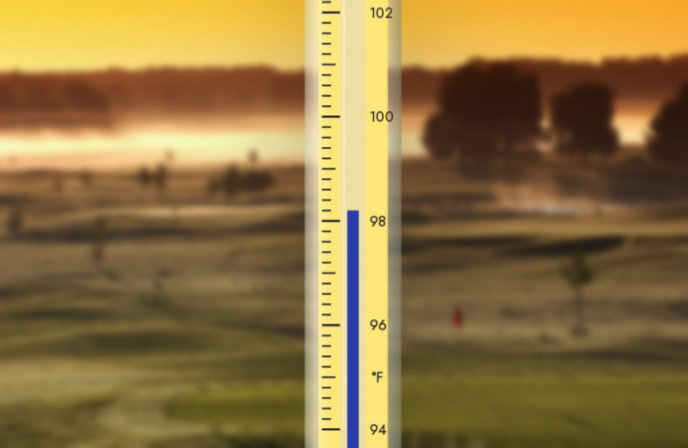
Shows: 98.2 °F
